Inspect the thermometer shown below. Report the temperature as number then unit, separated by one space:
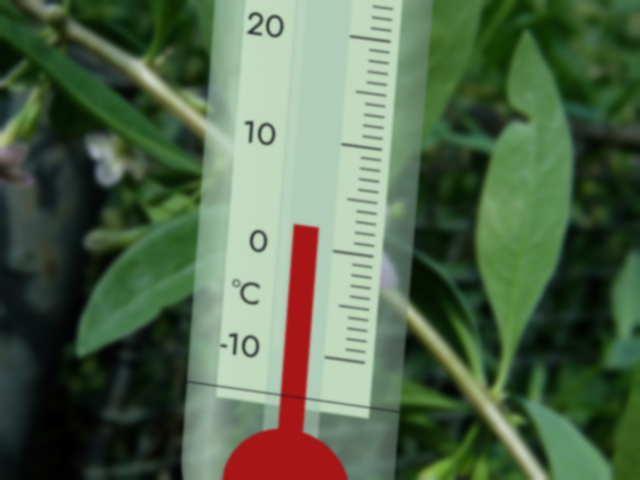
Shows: 2 °C
